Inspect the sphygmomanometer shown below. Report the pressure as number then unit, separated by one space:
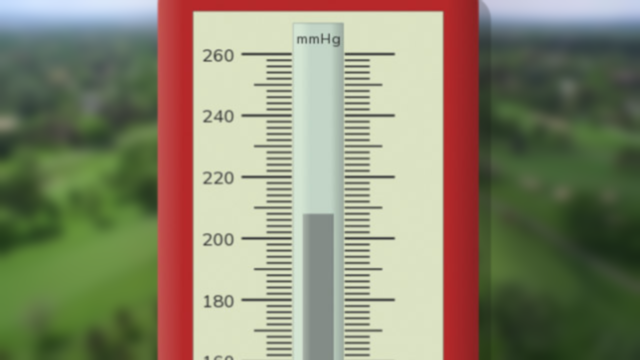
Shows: 208 mmHg
